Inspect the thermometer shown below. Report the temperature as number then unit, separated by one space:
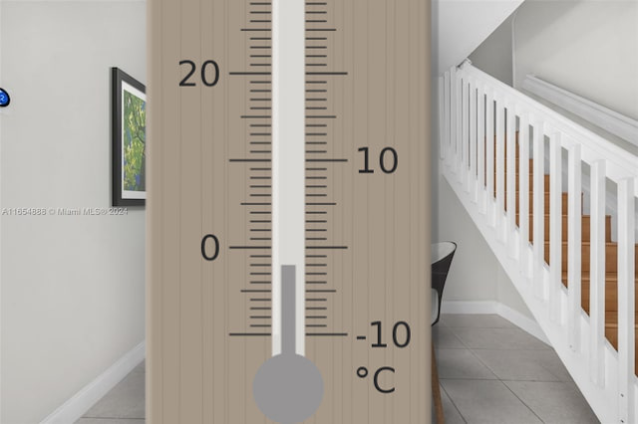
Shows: -2 °C
